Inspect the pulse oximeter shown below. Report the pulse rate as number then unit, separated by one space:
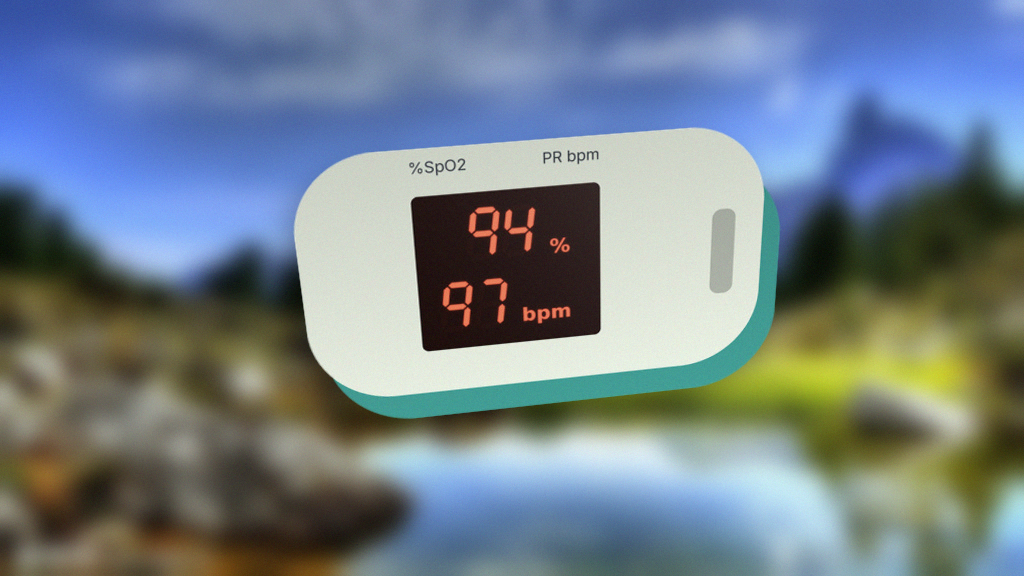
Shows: 97 bpm
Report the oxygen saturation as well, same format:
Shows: 94 %
